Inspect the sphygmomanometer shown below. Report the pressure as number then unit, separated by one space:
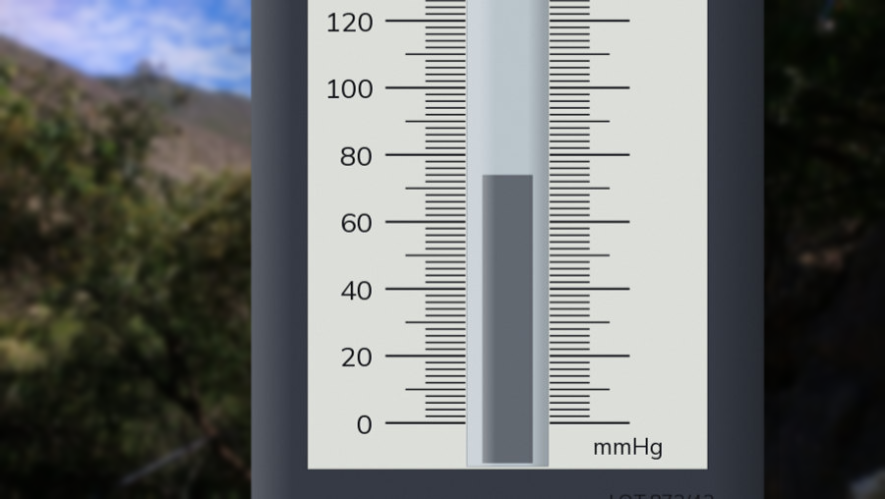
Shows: 74 mmHg
